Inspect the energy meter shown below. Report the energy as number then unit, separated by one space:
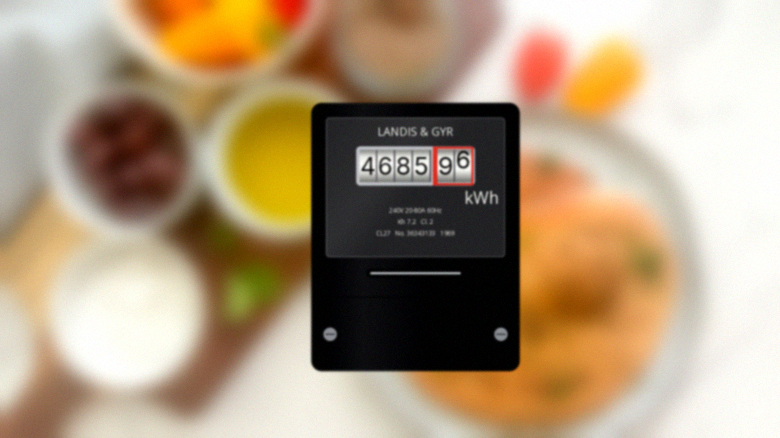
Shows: 4685.96 kWh
